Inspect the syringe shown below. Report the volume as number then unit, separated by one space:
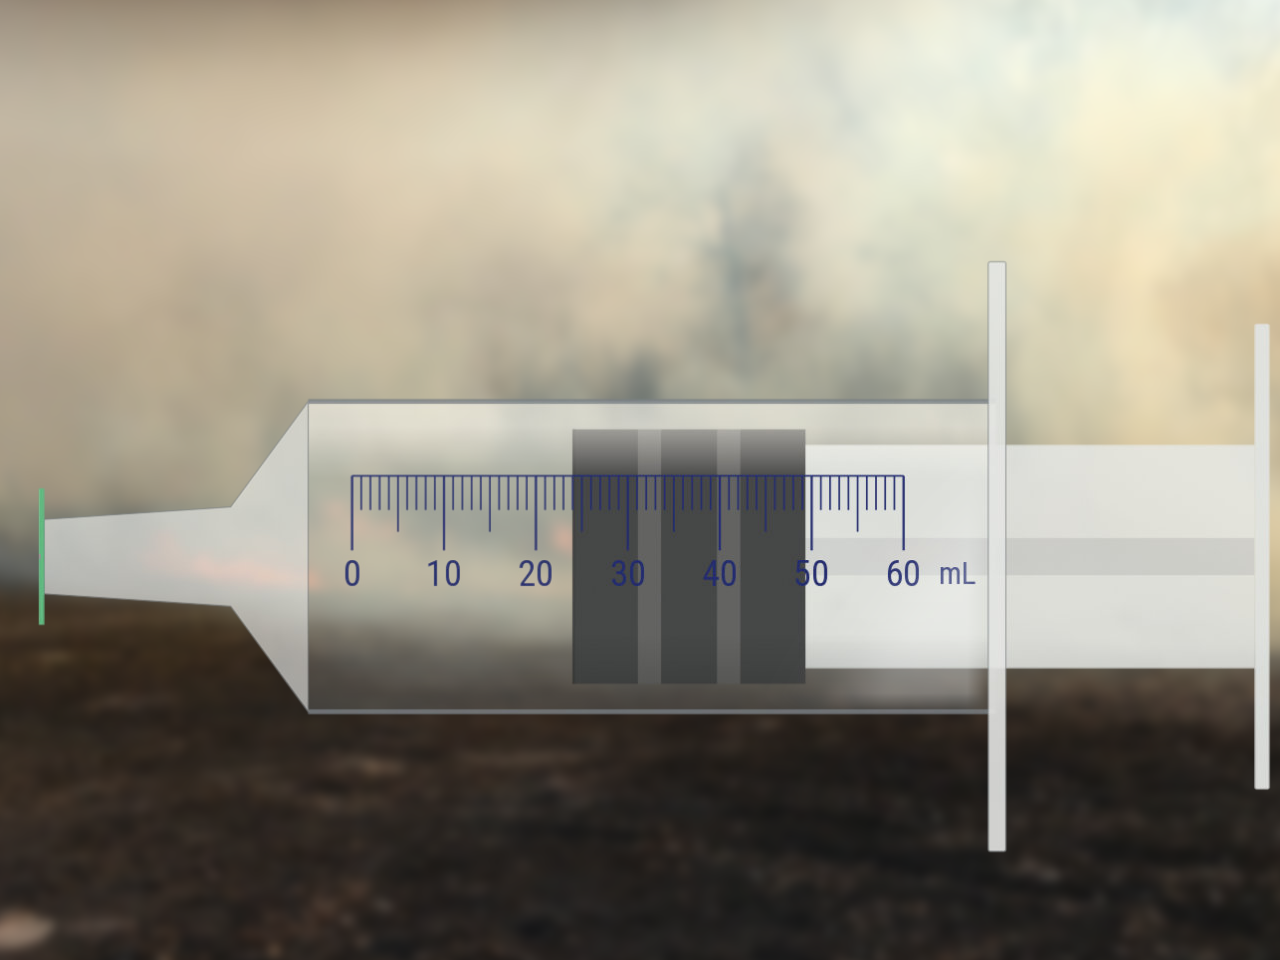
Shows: 24 mL
